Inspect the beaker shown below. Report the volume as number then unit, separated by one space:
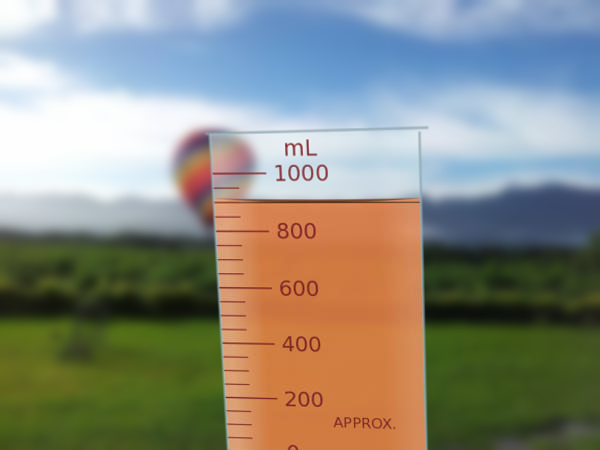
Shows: 900 mL
